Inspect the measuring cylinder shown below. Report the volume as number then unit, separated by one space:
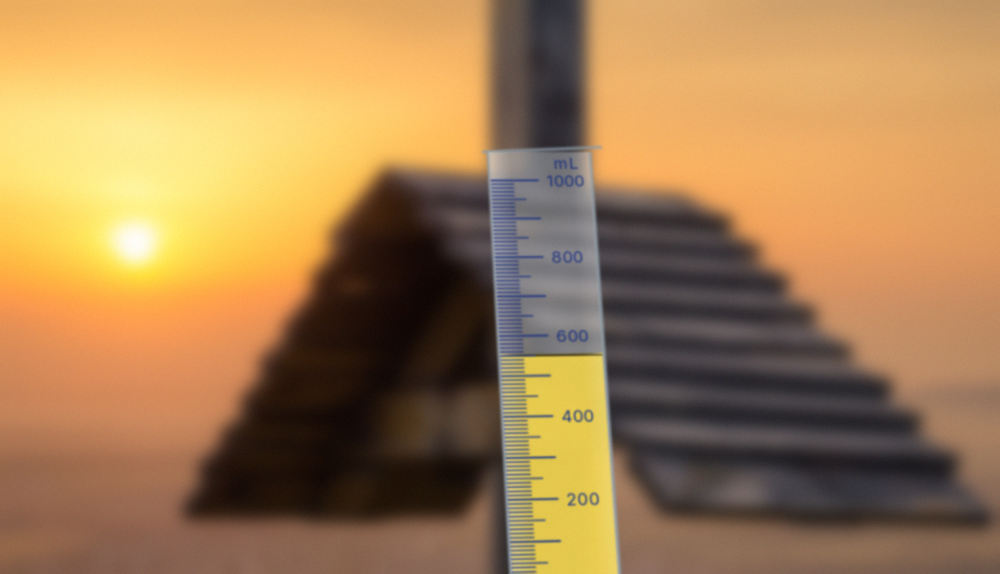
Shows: 550 mL
